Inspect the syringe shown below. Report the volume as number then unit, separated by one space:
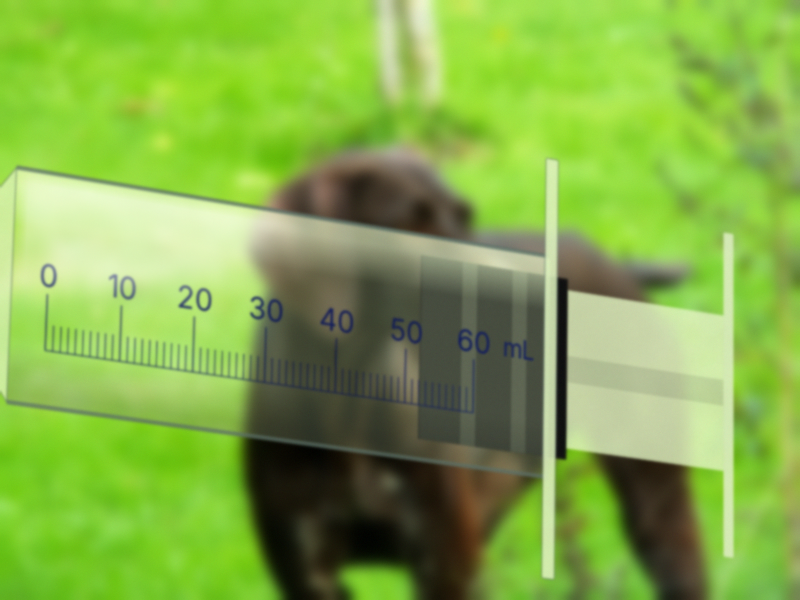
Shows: 52 mL
